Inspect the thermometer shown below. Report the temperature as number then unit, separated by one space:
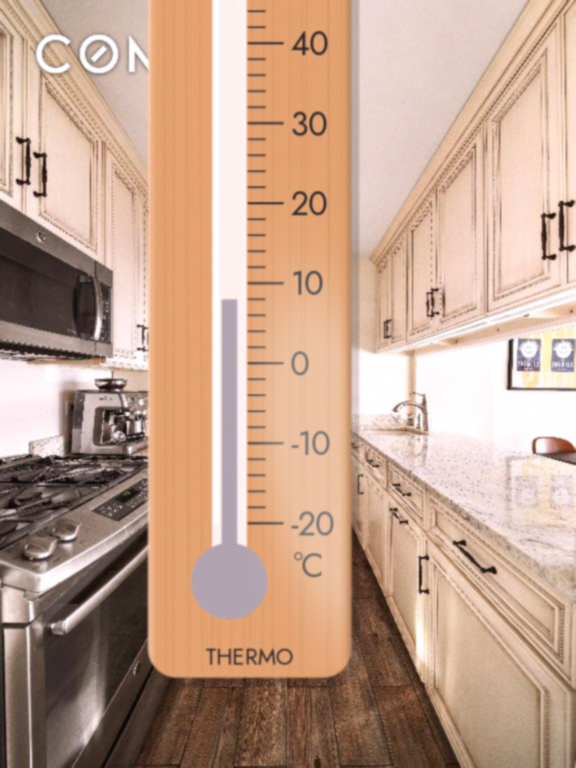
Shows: 8 °C
